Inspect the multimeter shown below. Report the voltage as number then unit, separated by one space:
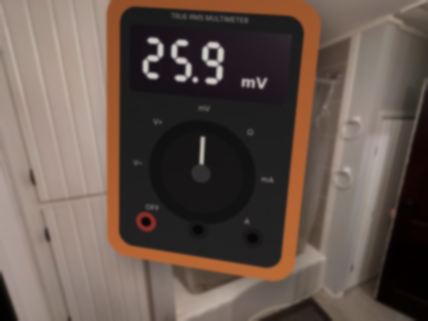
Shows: 25.9 mV
